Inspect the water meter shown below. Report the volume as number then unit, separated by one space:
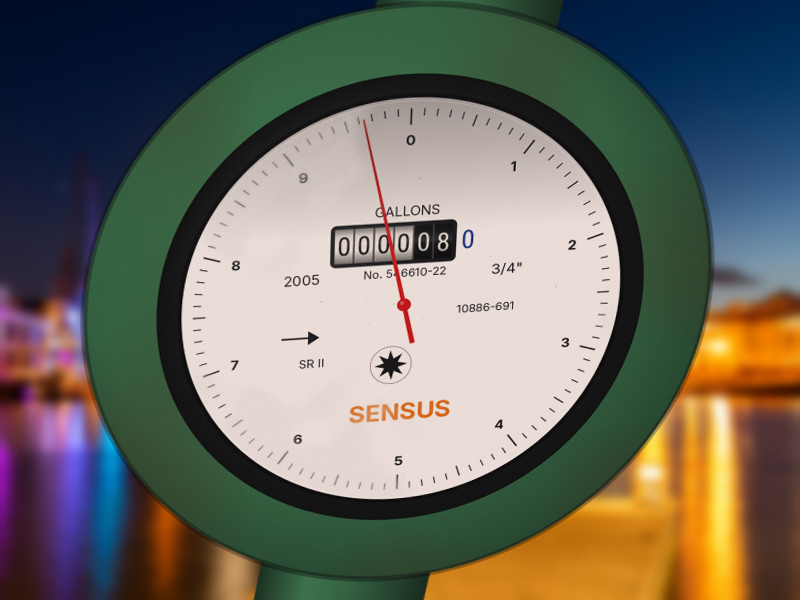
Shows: 79.6 gal
